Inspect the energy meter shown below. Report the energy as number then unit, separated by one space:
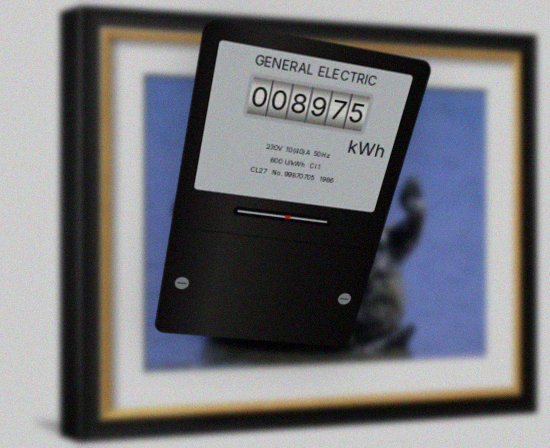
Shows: 8975 kWh
